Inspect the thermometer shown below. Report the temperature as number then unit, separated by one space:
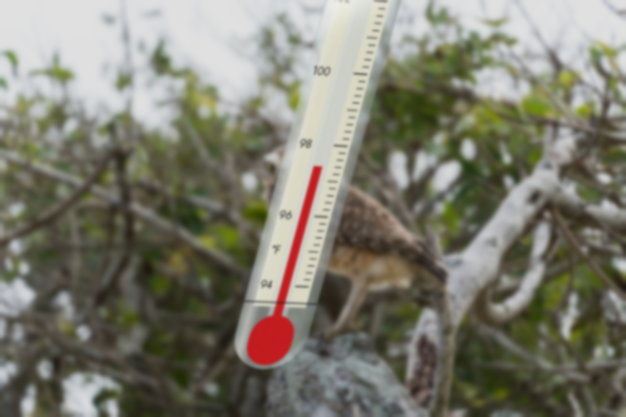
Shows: 97.4 °F
